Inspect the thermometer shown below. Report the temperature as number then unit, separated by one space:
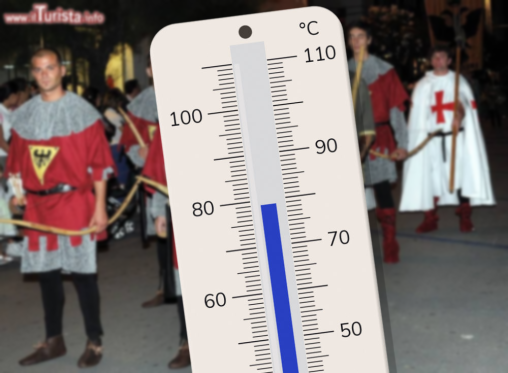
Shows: 79 °C
